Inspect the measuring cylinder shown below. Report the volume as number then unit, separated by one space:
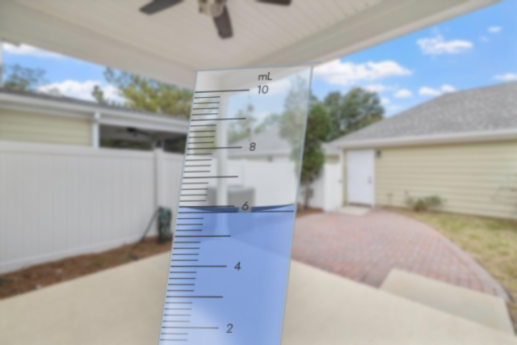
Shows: 5.8 mL
